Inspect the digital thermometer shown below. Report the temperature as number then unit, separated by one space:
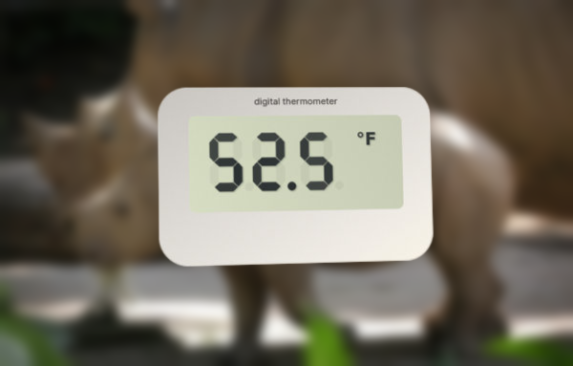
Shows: 52.5 °F
